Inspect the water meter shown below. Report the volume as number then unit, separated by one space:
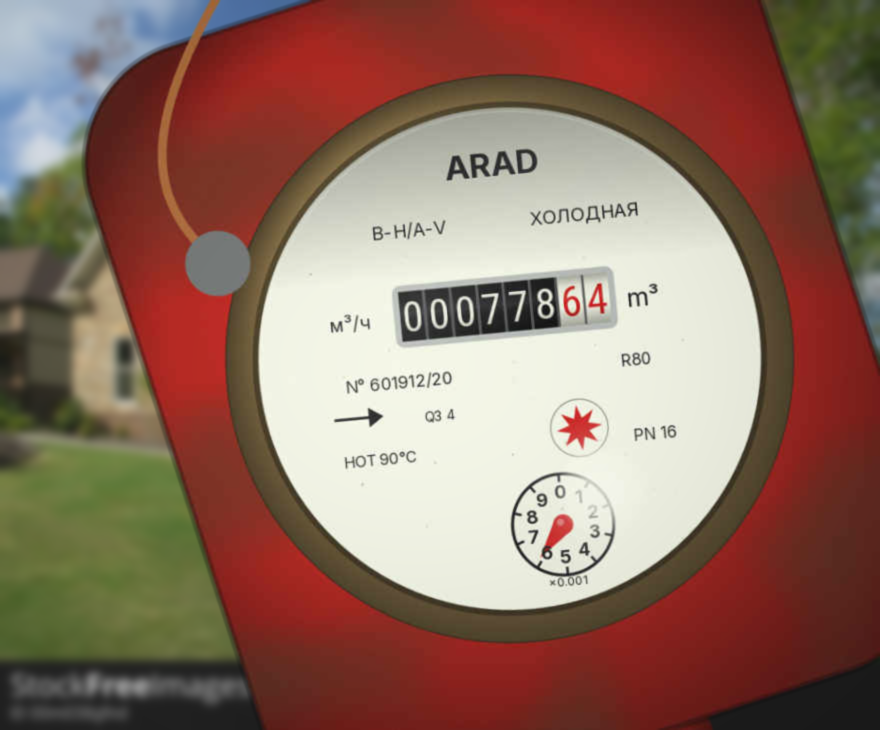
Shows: 778.646 m³
